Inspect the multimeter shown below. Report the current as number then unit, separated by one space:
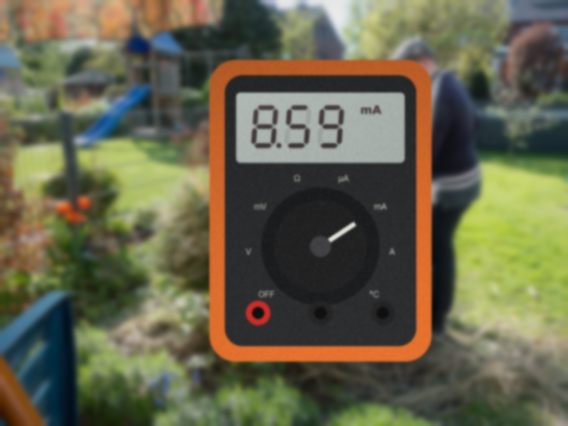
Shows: 8.59 mA
